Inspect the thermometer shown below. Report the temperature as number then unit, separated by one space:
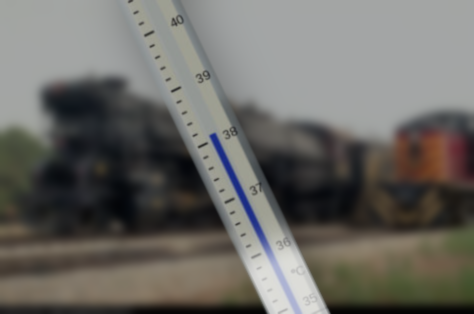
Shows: 38.1 °C
